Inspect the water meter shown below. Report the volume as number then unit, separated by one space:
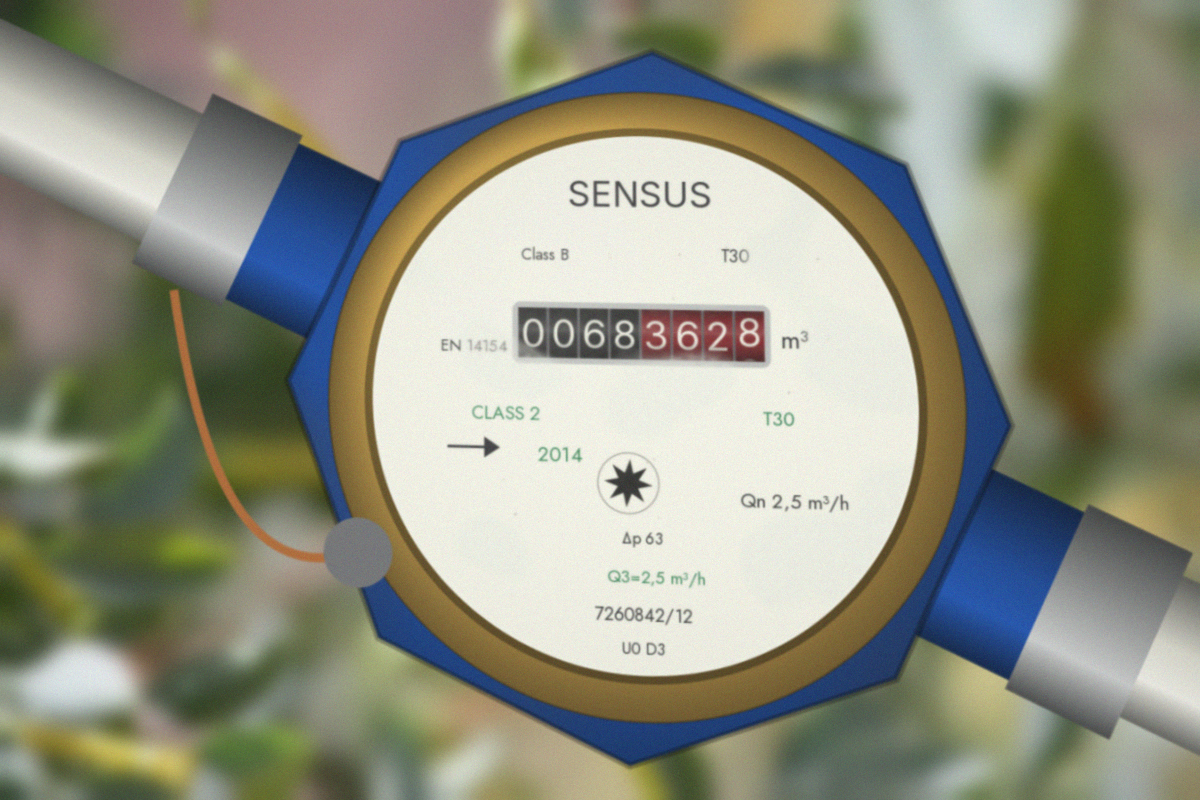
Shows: 68.3628 m³
